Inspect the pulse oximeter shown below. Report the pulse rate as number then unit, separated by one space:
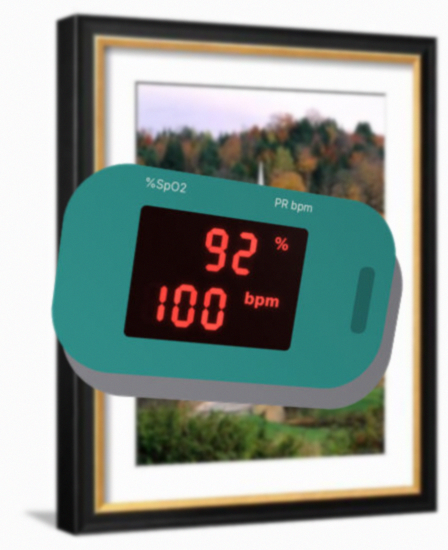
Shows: 100 bpm
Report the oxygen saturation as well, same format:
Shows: 92 %
